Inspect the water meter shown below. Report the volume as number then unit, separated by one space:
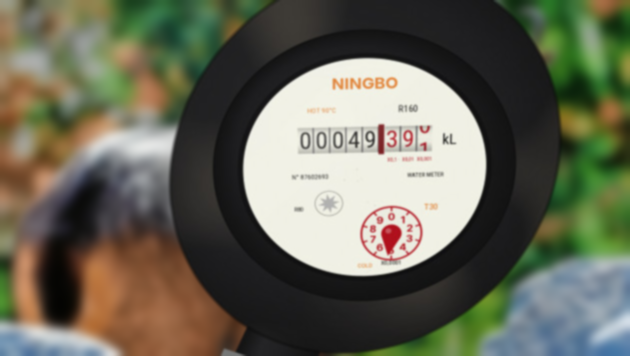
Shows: 49.3905 kL
